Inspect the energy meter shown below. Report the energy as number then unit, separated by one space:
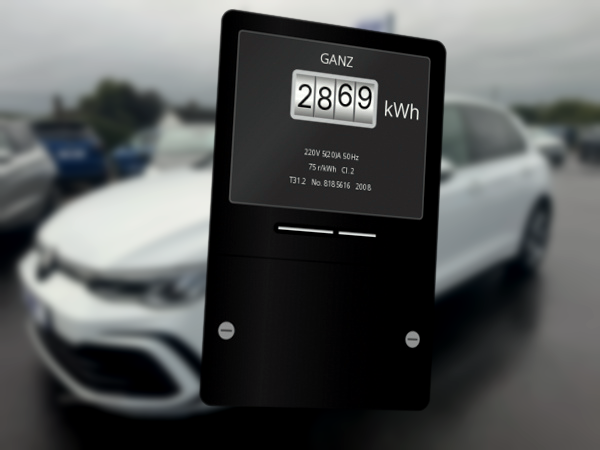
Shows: 2869 kWh
